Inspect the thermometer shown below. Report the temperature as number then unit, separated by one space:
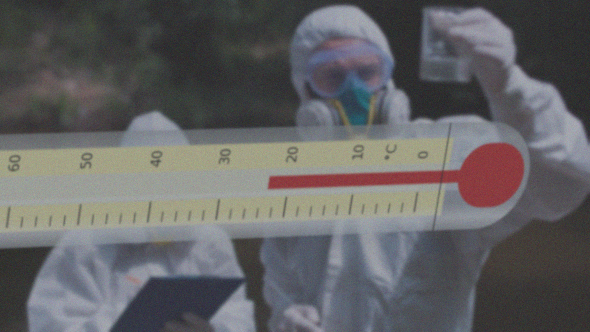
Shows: 23 °C
